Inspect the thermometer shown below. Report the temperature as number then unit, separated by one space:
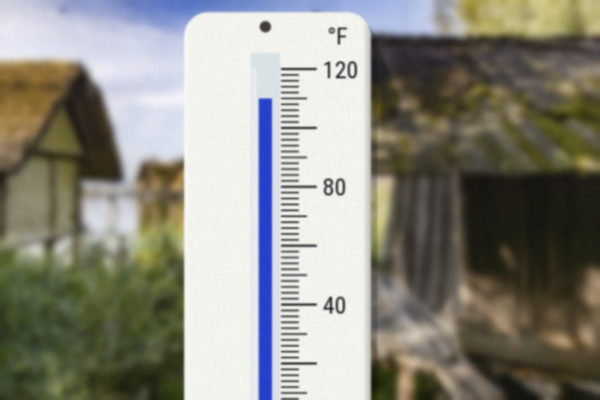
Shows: 110 °F
